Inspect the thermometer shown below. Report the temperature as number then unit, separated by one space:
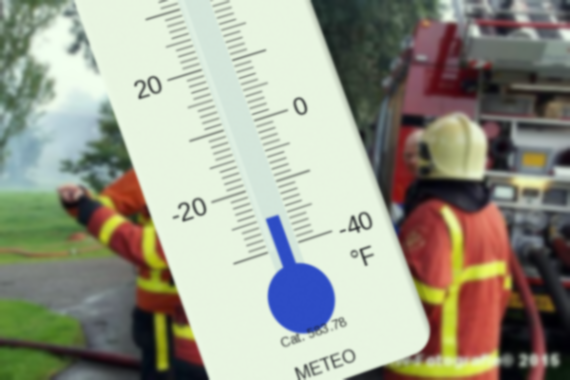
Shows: -30 °F
